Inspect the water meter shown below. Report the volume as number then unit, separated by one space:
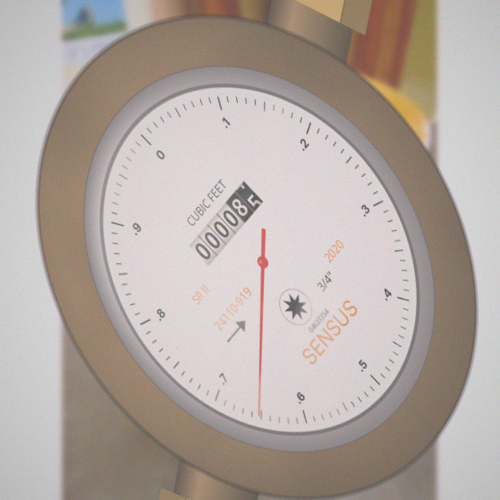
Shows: 84.65 ft³
